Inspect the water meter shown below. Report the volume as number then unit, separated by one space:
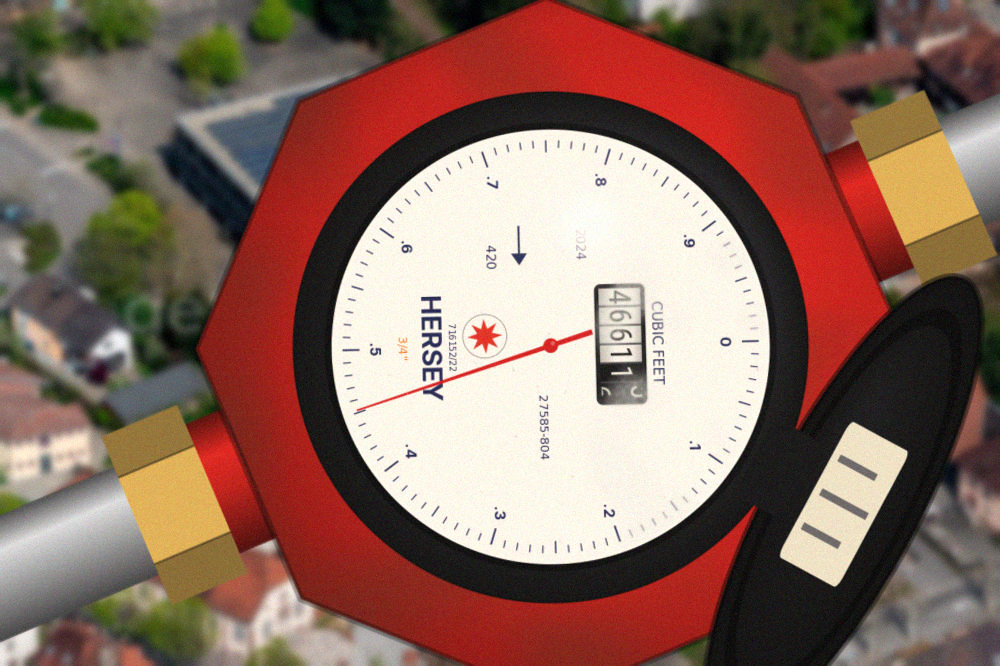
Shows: 466115.45 ft³
